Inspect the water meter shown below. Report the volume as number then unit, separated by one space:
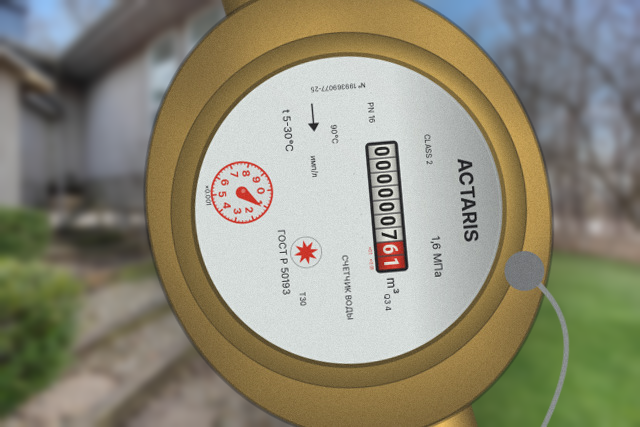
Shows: 7.611 m³
